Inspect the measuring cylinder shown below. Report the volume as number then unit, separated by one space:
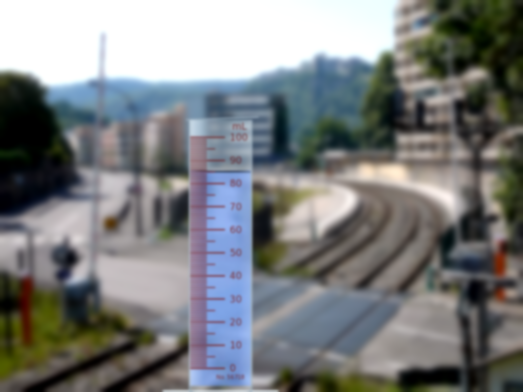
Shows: 85 mL
